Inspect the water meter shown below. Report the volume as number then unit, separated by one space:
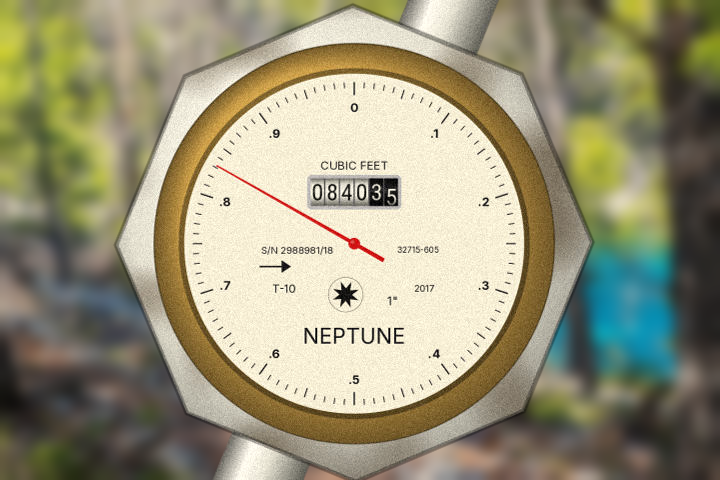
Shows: 84034.83 ft³
